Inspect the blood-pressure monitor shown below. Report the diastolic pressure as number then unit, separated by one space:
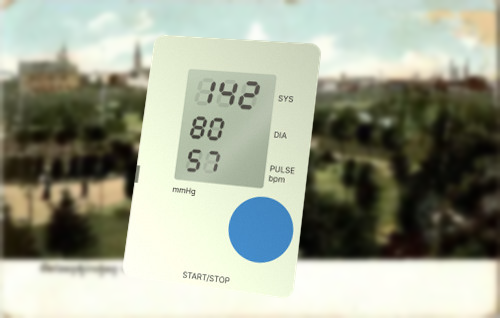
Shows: 80 mmHg
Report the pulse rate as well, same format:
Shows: 57 bpm
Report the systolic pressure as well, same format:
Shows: 142 mmHg
